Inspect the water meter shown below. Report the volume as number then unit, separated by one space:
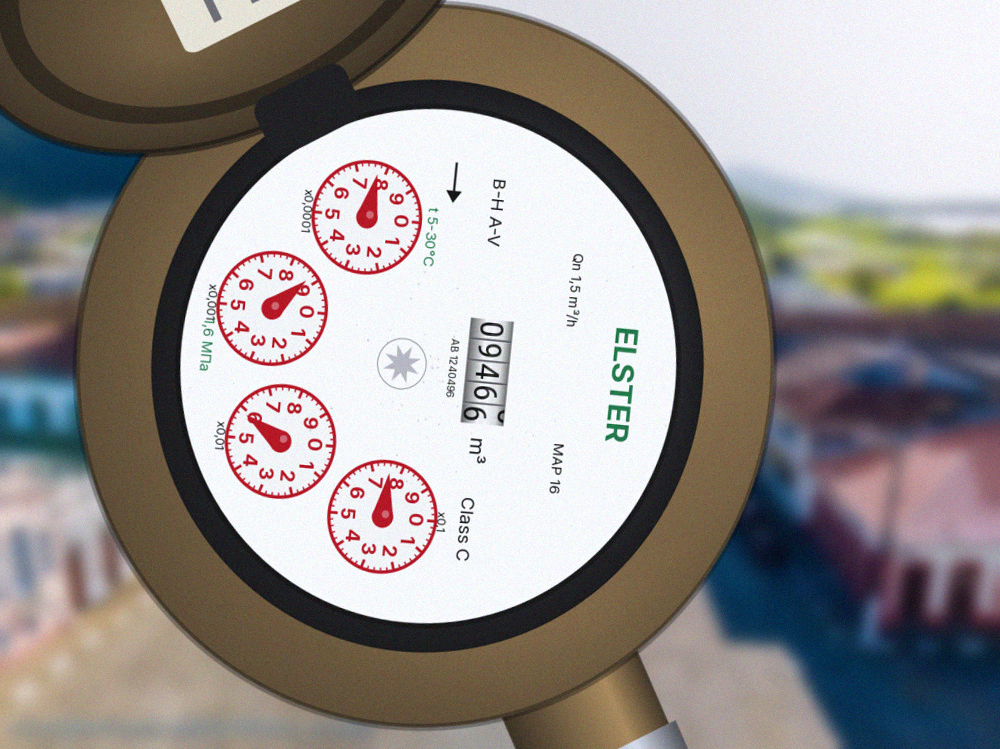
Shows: 9465.7587 m³
